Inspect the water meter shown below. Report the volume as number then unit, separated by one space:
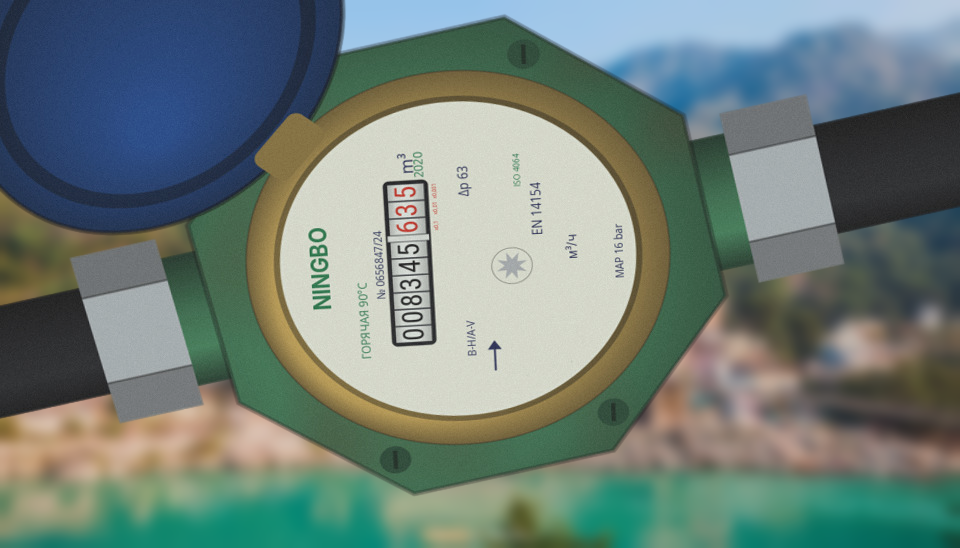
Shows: 8345.635 m³
